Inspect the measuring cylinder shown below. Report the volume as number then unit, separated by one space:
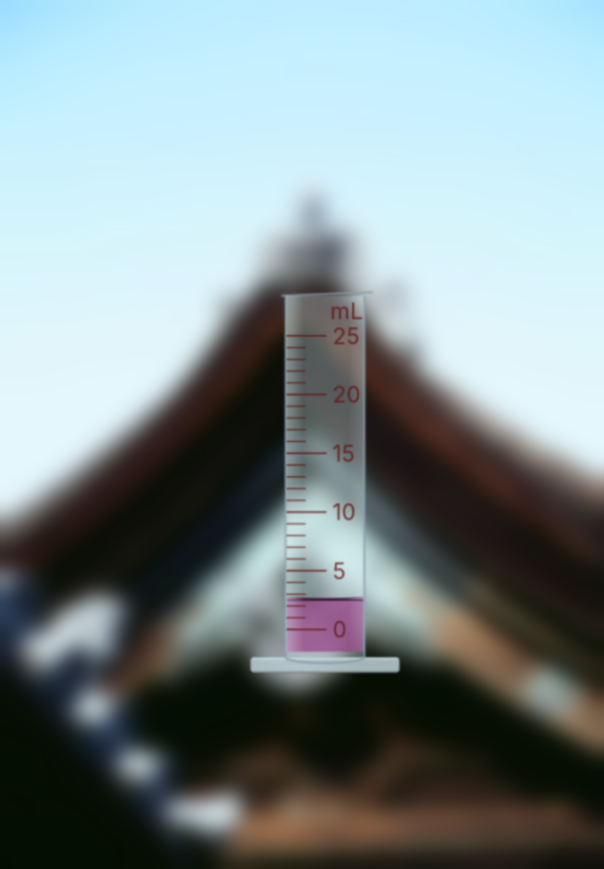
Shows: 2.5 mL
